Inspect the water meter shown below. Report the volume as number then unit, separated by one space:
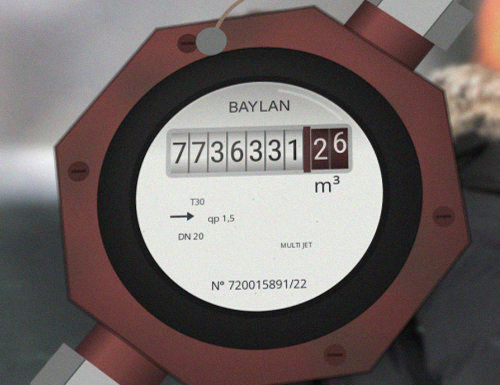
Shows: 7736331.26 m³
